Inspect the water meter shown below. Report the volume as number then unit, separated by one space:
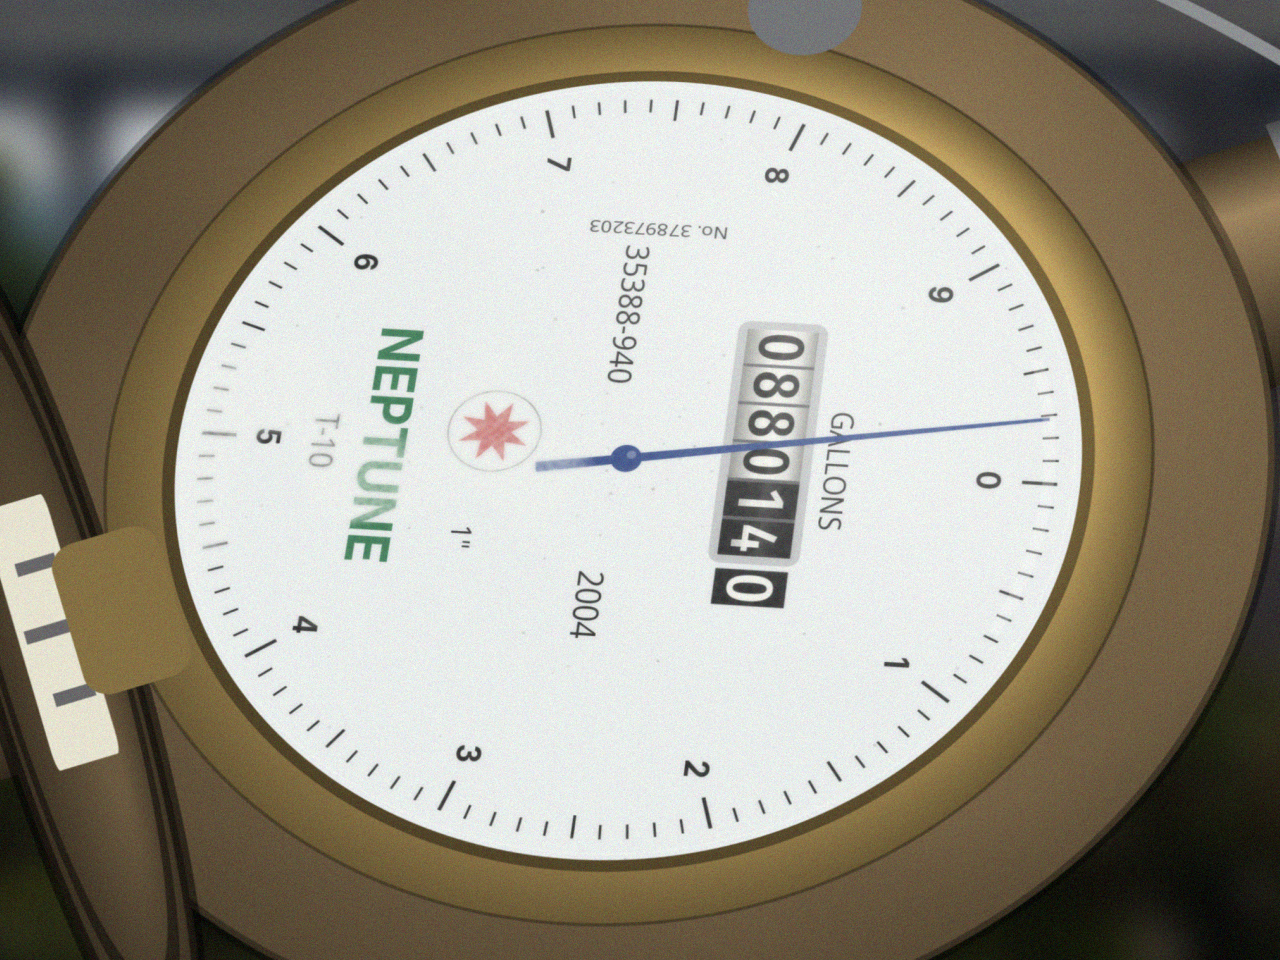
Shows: 880139.7 gal
